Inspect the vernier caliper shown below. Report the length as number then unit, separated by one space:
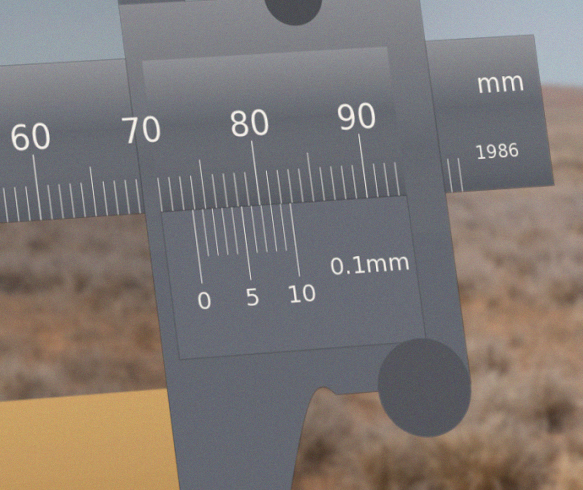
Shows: 73.8 mm
